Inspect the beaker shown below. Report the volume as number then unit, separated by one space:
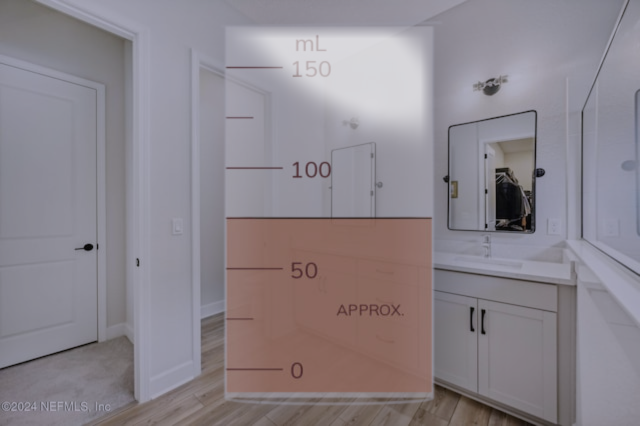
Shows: 75 mL
